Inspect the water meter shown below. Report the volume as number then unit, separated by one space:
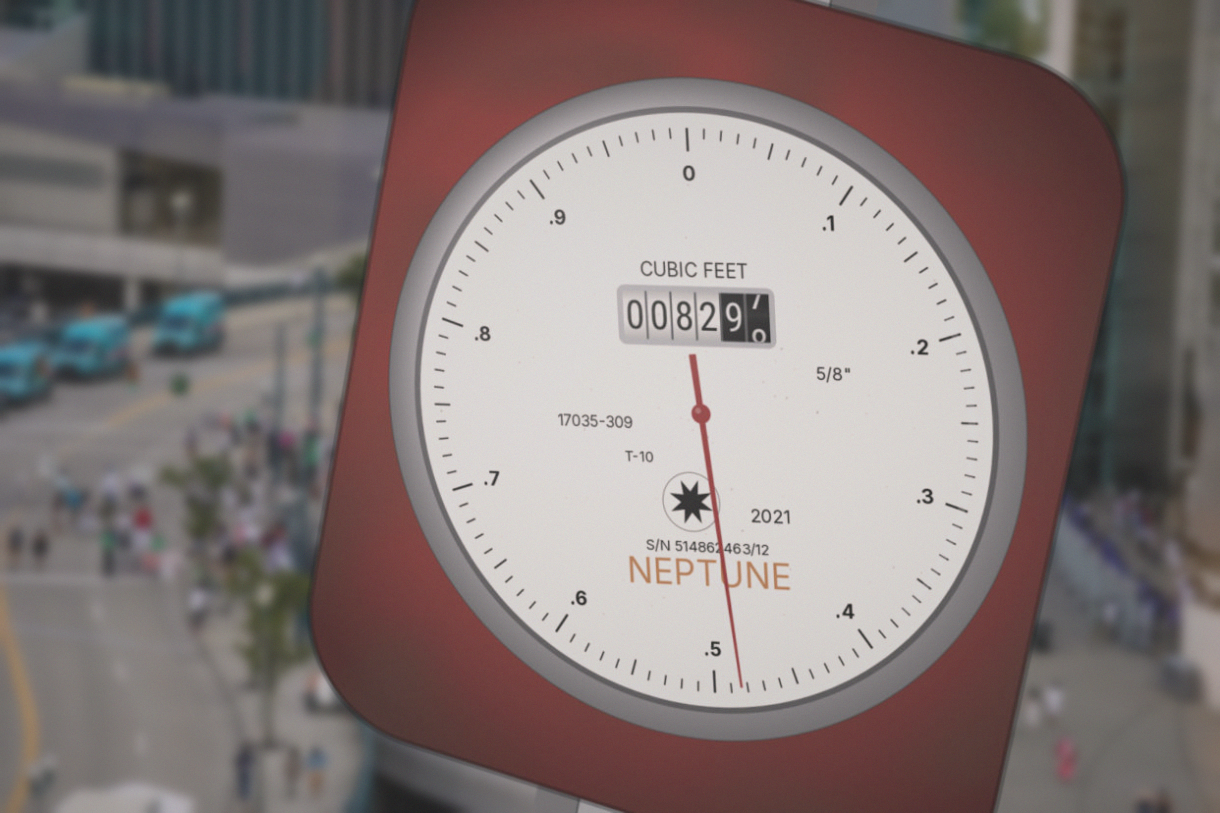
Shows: 8297.48 ft³
